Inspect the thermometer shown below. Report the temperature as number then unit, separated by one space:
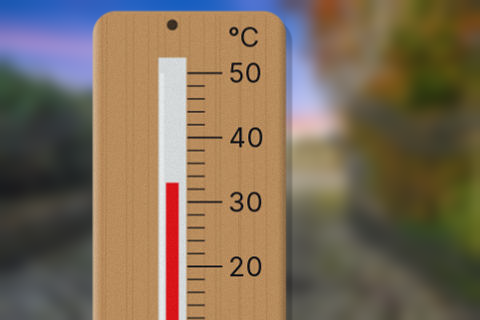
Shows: 33 °C
